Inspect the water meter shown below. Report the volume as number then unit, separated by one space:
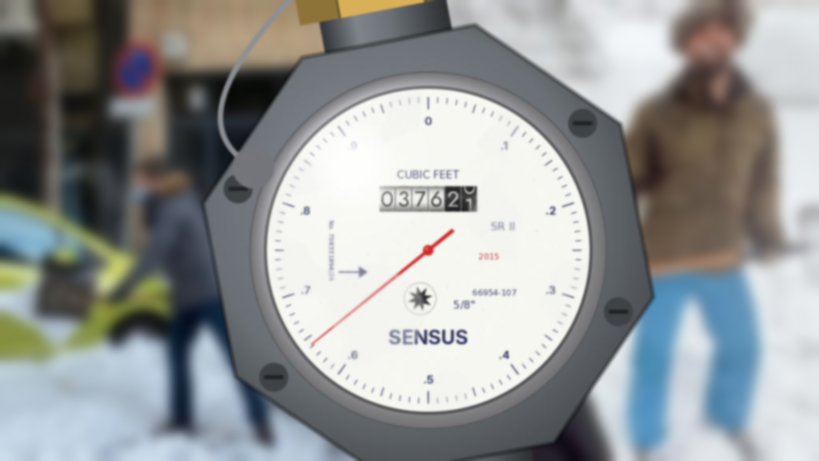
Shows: 37620.64 ft³
